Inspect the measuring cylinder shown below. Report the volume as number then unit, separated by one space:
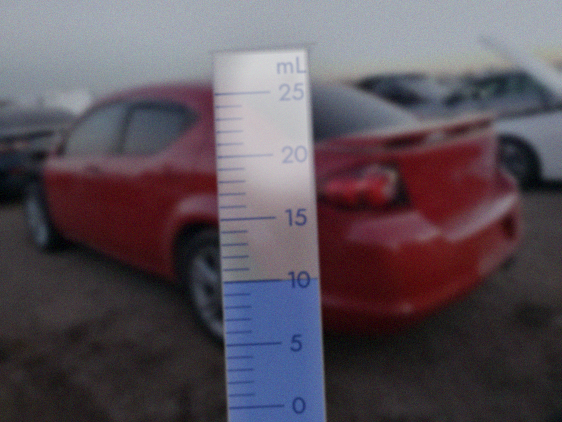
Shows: 10 mL
